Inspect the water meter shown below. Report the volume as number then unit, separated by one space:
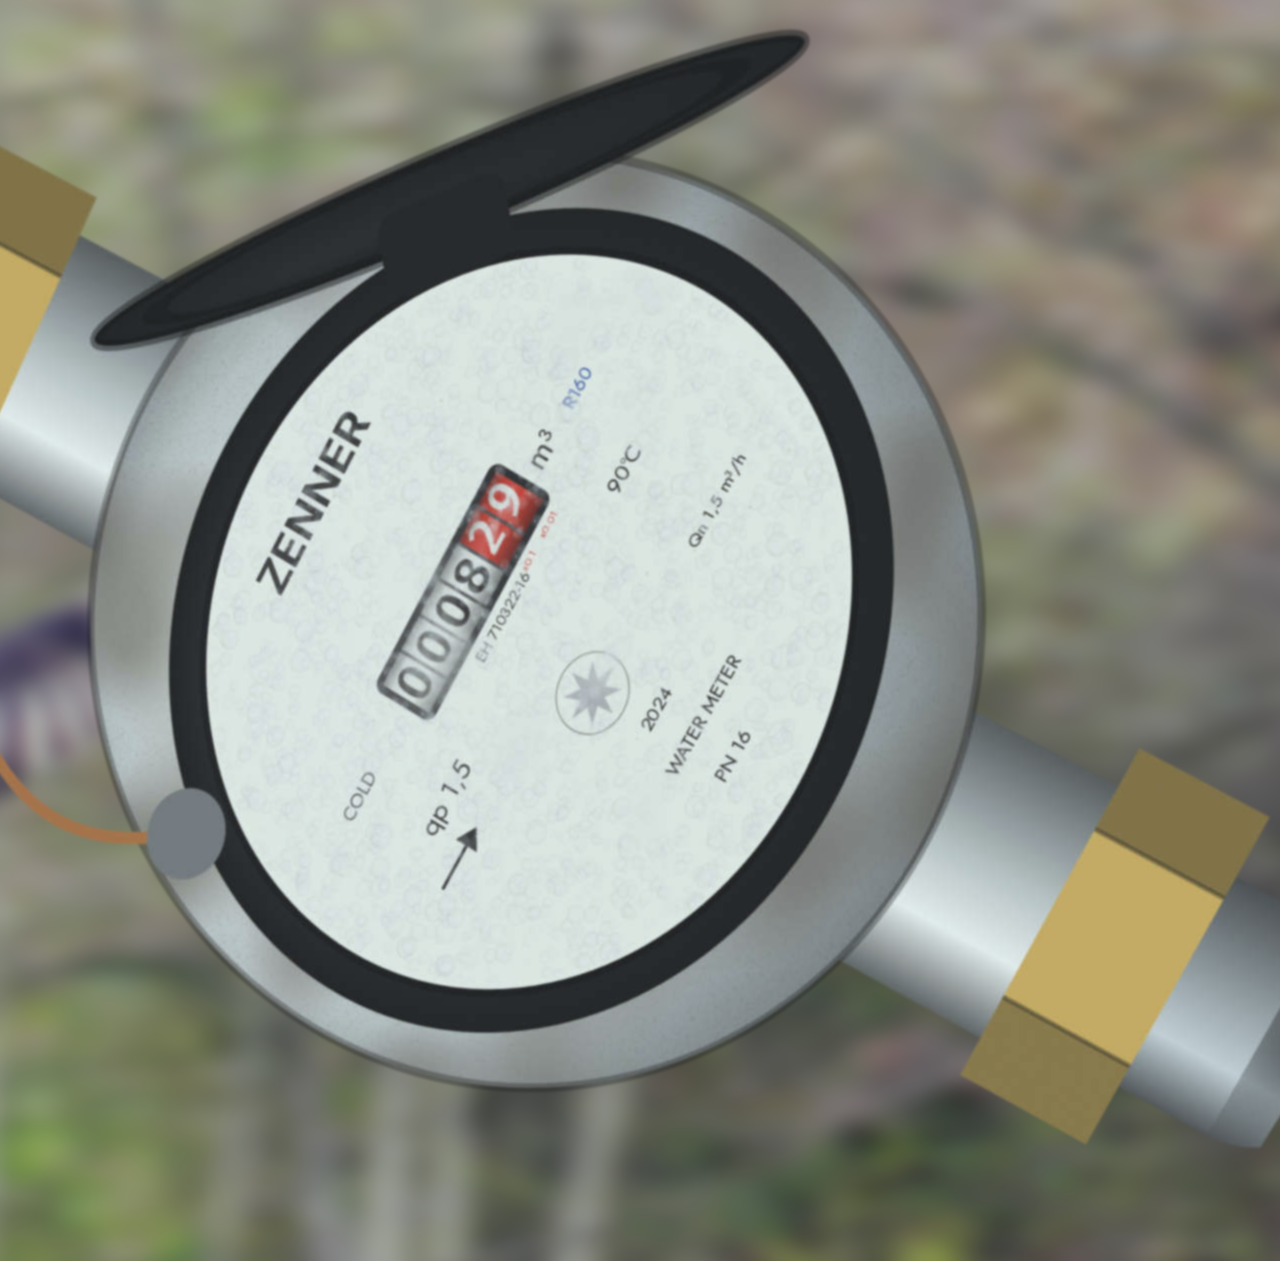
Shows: 8.29 m³
